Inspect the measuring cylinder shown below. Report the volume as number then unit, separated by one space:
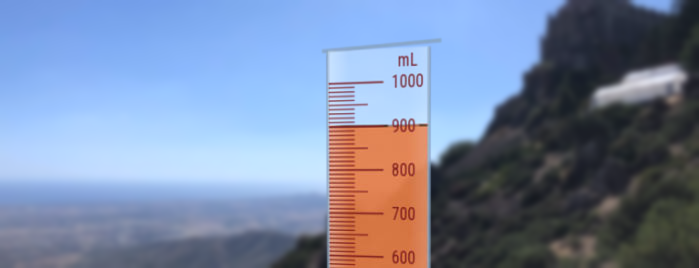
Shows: 900 mL
